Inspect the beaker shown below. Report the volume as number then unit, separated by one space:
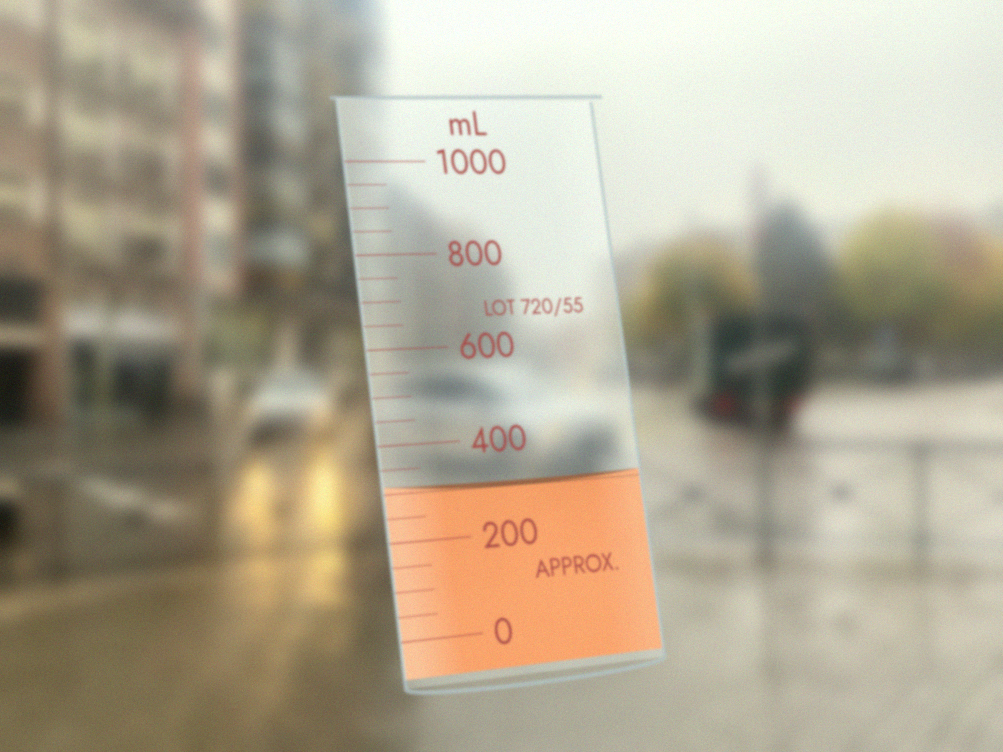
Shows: 300 mL
